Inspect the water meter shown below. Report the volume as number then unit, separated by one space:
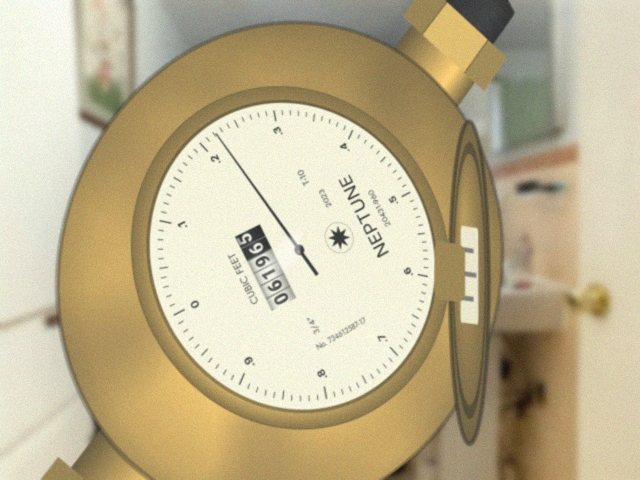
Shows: 61965.22 ft³
